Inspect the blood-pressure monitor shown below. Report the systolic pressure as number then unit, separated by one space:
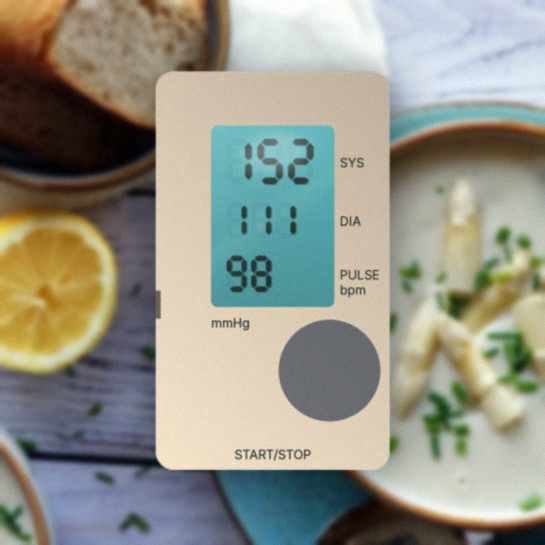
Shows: 152 mmHg
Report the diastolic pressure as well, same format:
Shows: 111 mmHg
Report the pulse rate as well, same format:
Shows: 98 bpm
